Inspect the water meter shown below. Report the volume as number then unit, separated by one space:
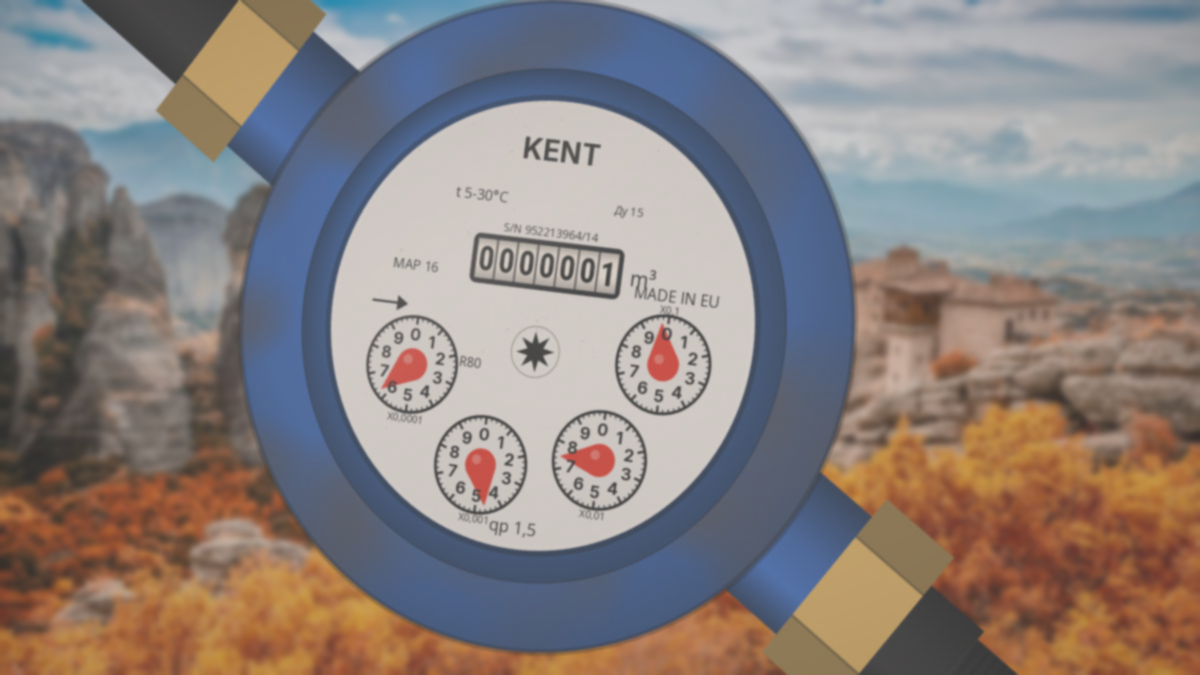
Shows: 0.9746 m³
